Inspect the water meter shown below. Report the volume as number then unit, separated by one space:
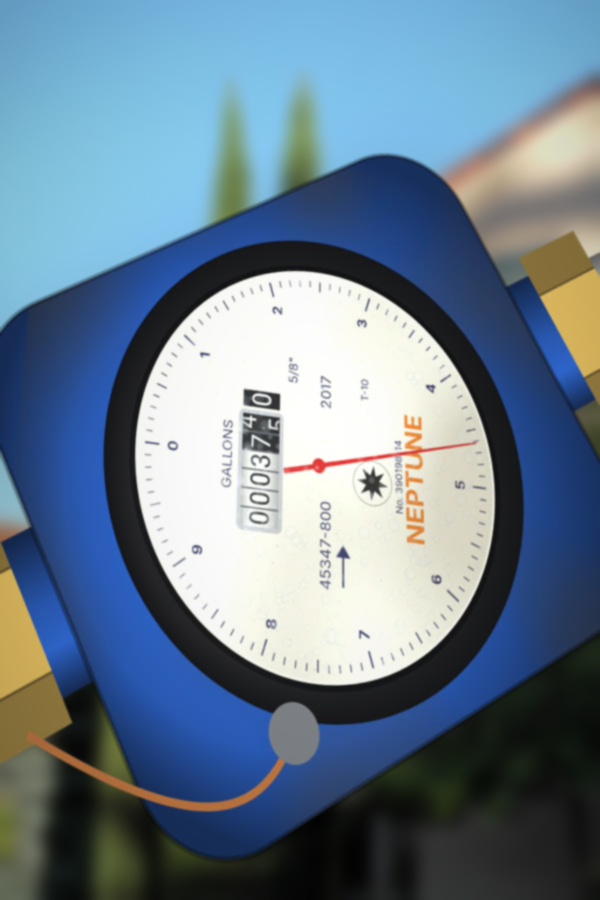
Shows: 3744.6 gal
